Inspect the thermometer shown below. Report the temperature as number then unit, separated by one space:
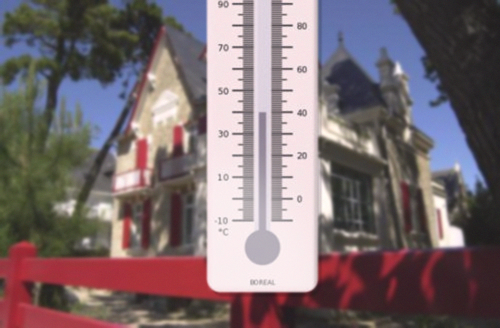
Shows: 40 °C
